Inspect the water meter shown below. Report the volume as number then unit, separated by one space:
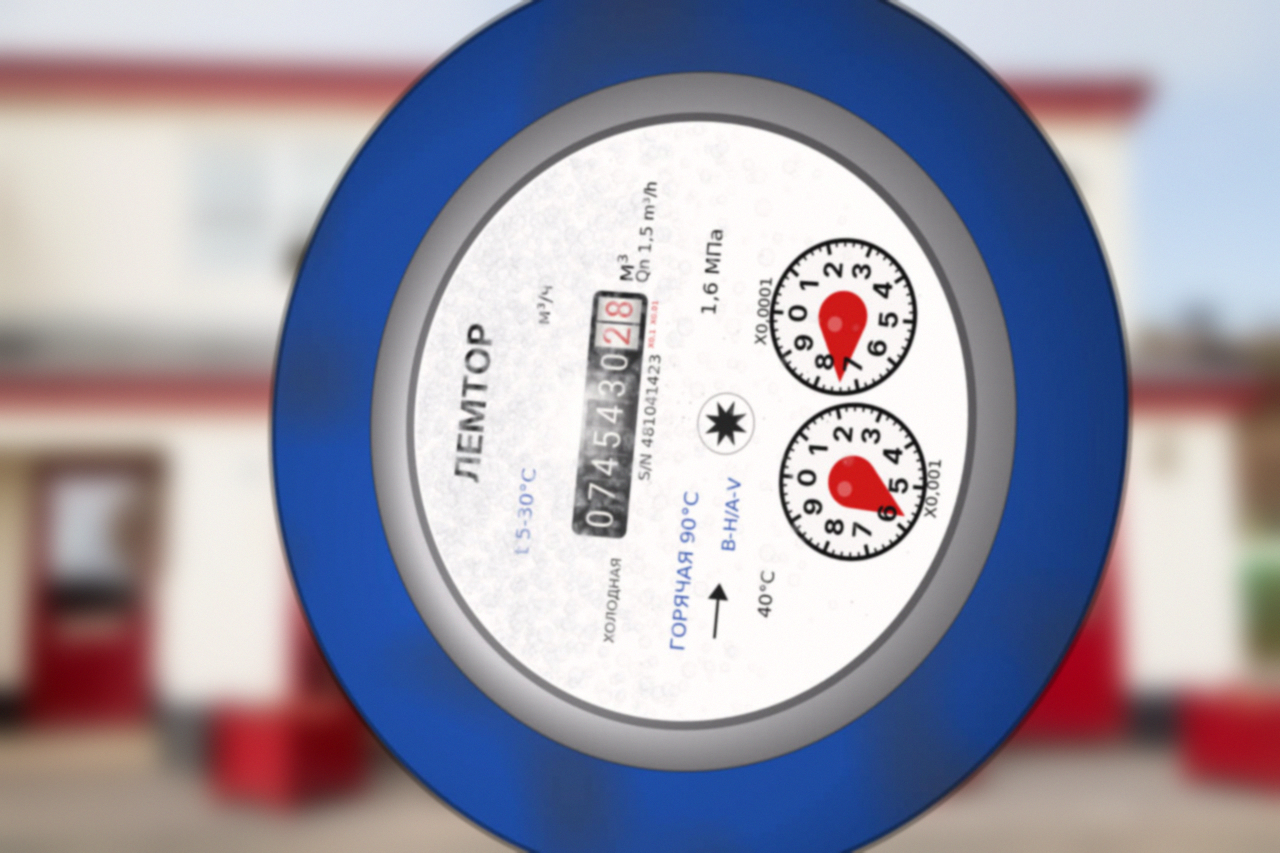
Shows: 745430.2857 m³
